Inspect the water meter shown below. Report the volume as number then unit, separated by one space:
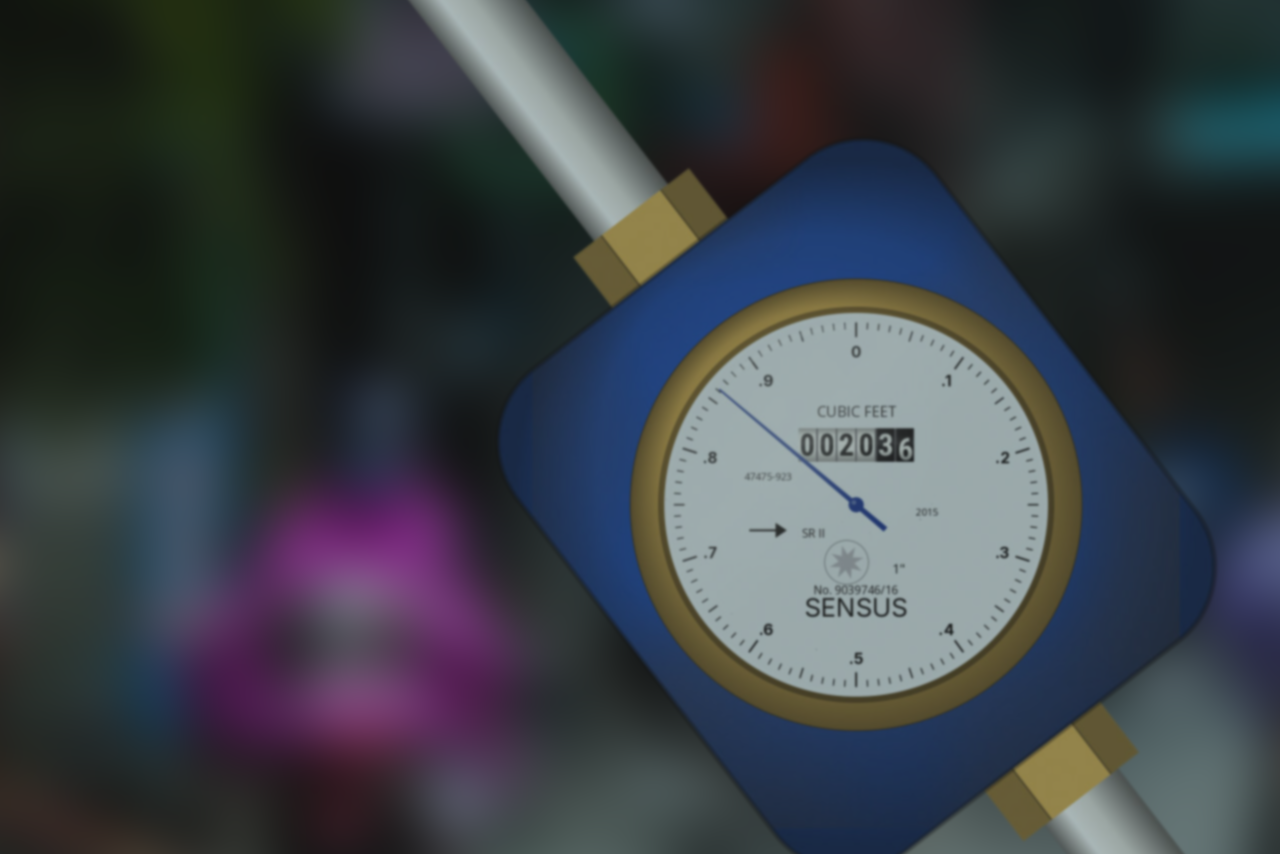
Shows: 2035.86 ft³
